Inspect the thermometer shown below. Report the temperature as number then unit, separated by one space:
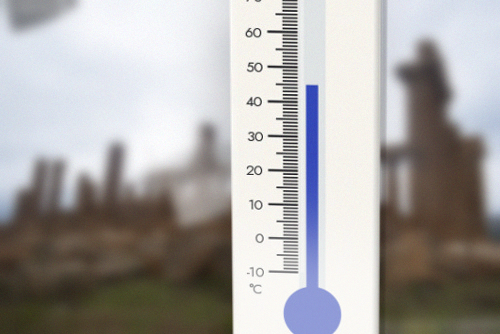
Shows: 45 °C
